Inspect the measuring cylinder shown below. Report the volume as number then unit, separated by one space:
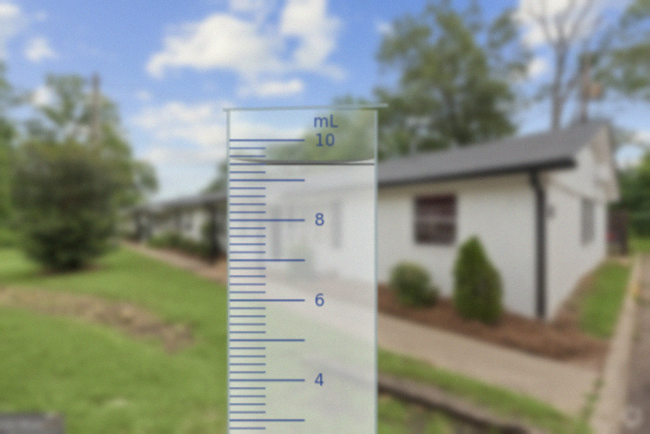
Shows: 9.4 mL
